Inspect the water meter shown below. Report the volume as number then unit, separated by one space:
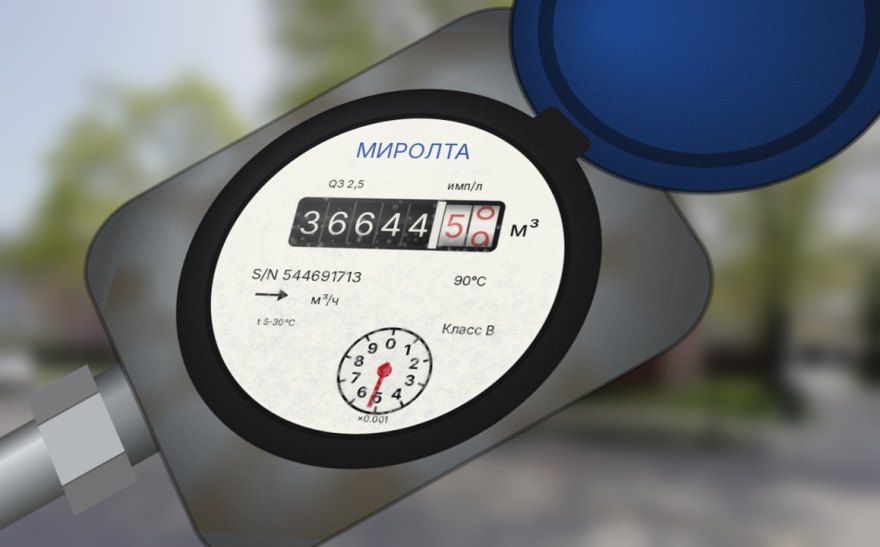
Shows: 36644.585 m³
